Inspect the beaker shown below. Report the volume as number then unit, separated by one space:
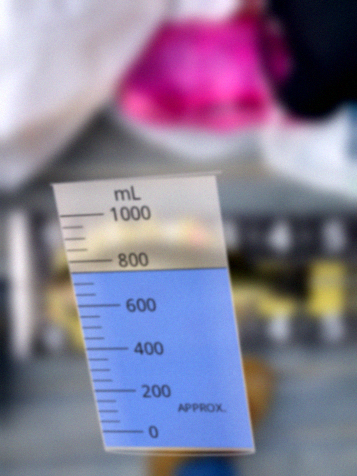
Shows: 750 mL
